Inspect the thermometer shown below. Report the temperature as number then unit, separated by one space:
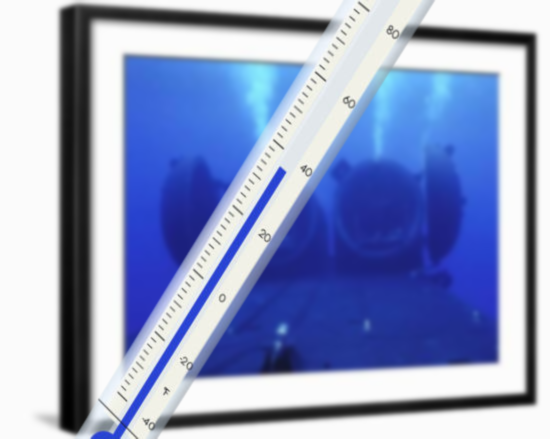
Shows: 36 °F
